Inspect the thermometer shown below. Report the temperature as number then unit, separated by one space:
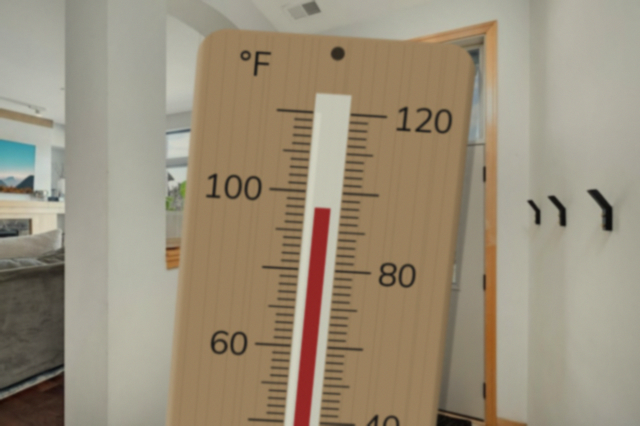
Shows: 96 °F
